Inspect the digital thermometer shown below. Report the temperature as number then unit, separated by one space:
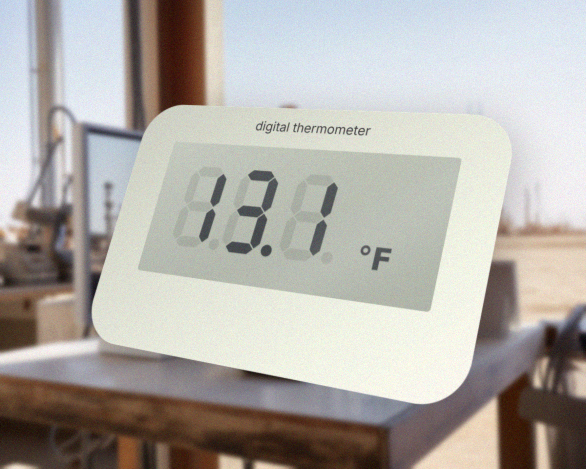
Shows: 13.1 °F
